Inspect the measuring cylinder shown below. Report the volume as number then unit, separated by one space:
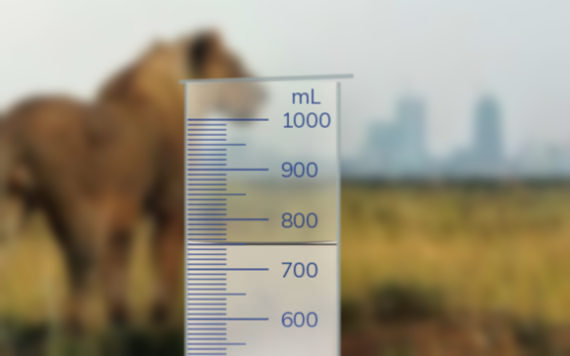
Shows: 750 mL
